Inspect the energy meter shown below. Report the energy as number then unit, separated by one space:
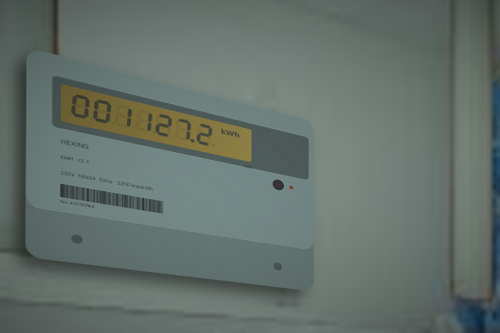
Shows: 1127.2 kWh
